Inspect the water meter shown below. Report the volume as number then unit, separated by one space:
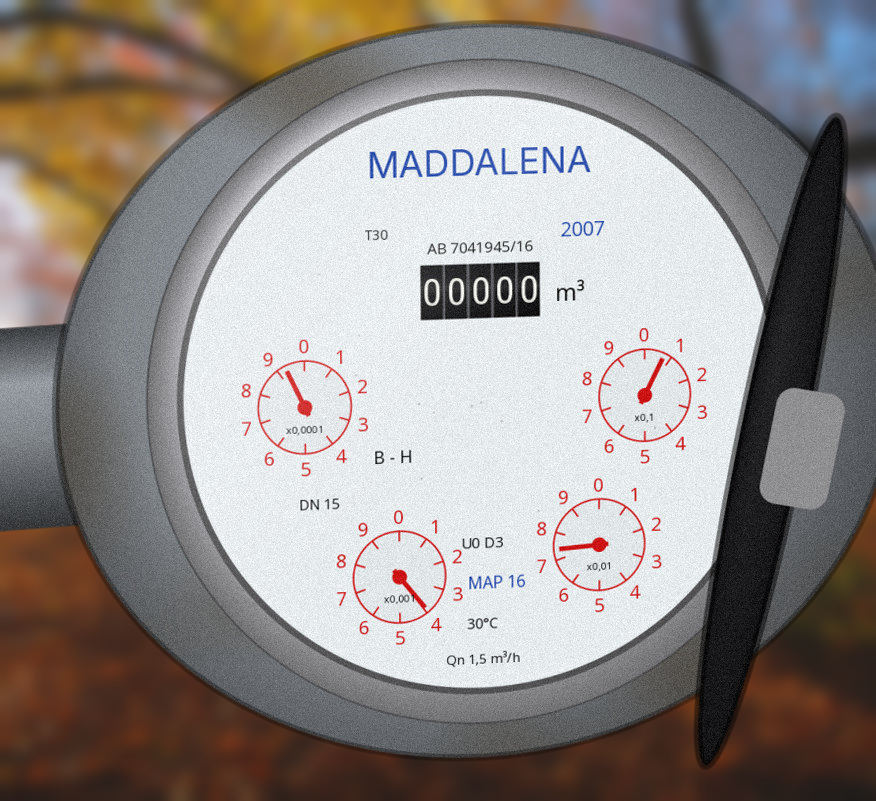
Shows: 0.0739 m³
